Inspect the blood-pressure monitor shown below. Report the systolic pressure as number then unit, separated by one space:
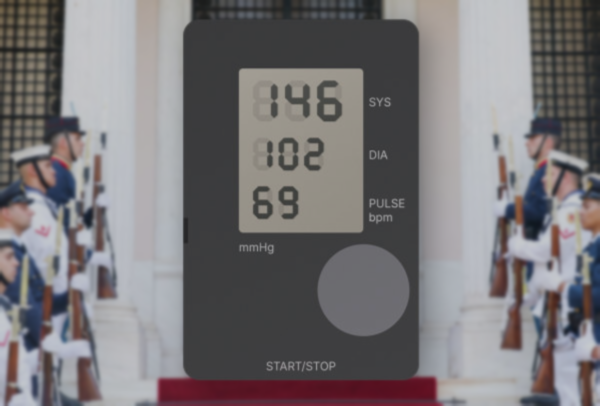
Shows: 146 mmHg
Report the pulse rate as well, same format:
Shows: 69 bpm
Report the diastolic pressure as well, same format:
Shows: 102 mmHg
